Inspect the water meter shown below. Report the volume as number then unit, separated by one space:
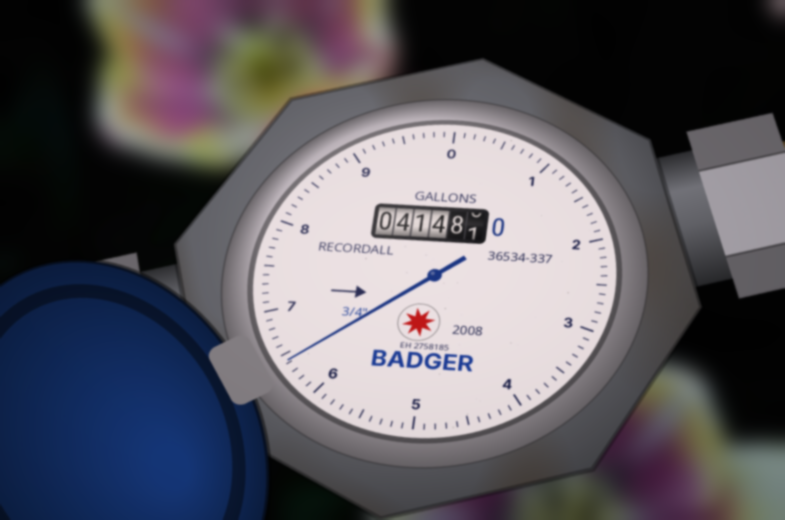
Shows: 414806.4 gal
